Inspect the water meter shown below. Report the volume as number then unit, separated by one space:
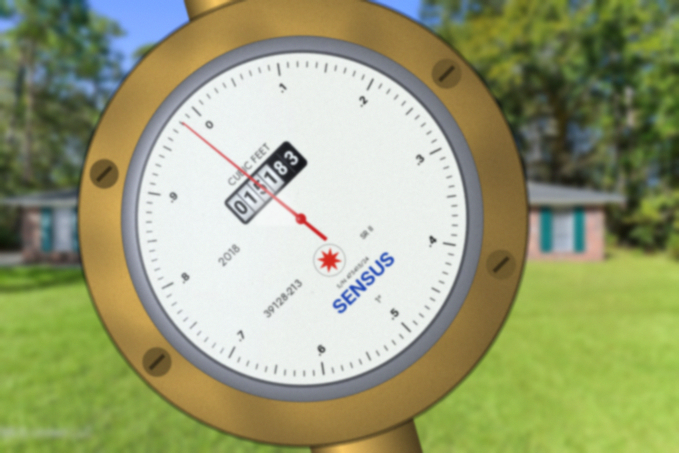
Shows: 15182.98 ft³
